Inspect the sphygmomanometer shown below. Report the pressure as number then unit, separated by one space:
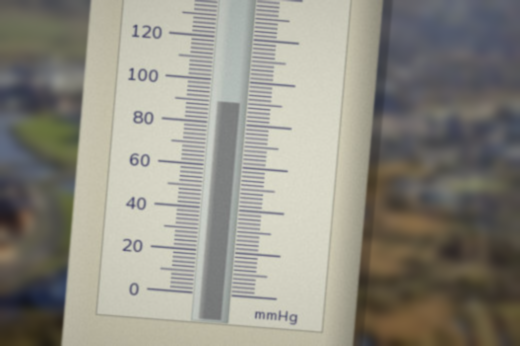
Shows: 90 mmHg
